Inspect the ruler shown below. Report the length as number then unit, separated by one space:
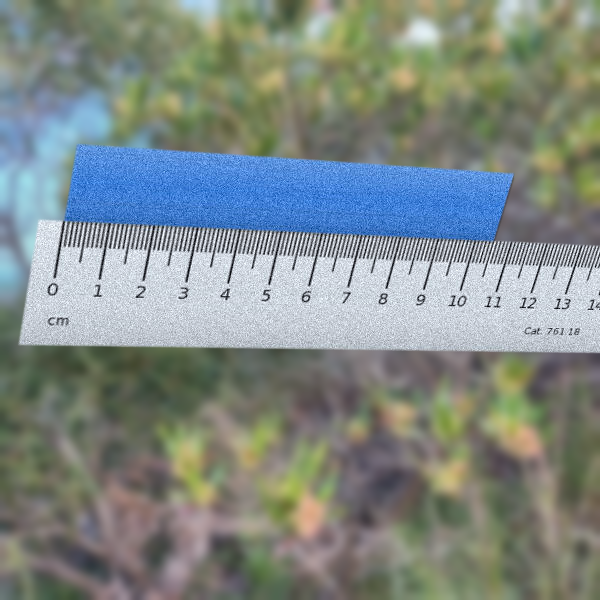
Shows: 10.5 cm
